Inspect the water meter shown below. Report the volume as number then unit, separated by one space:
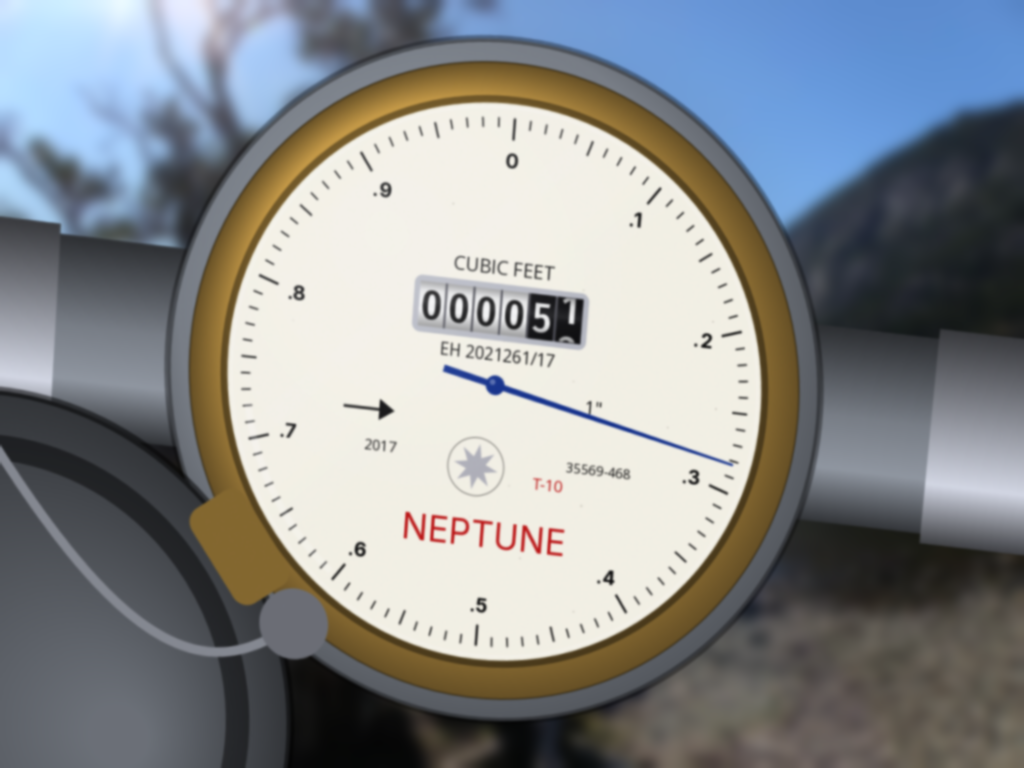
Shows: 51.28 ft³
